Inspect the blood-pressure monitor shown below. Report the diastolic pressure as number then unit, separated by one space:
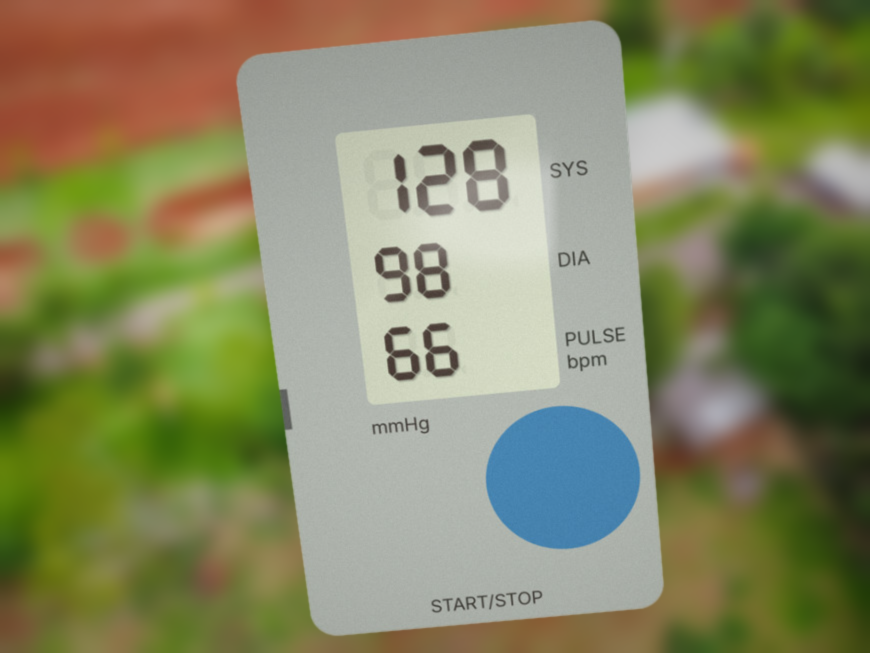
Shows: 98 mmHg
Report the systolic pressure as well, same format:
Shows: 128 mmHg
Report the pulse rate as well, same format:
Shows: 66 bpm
